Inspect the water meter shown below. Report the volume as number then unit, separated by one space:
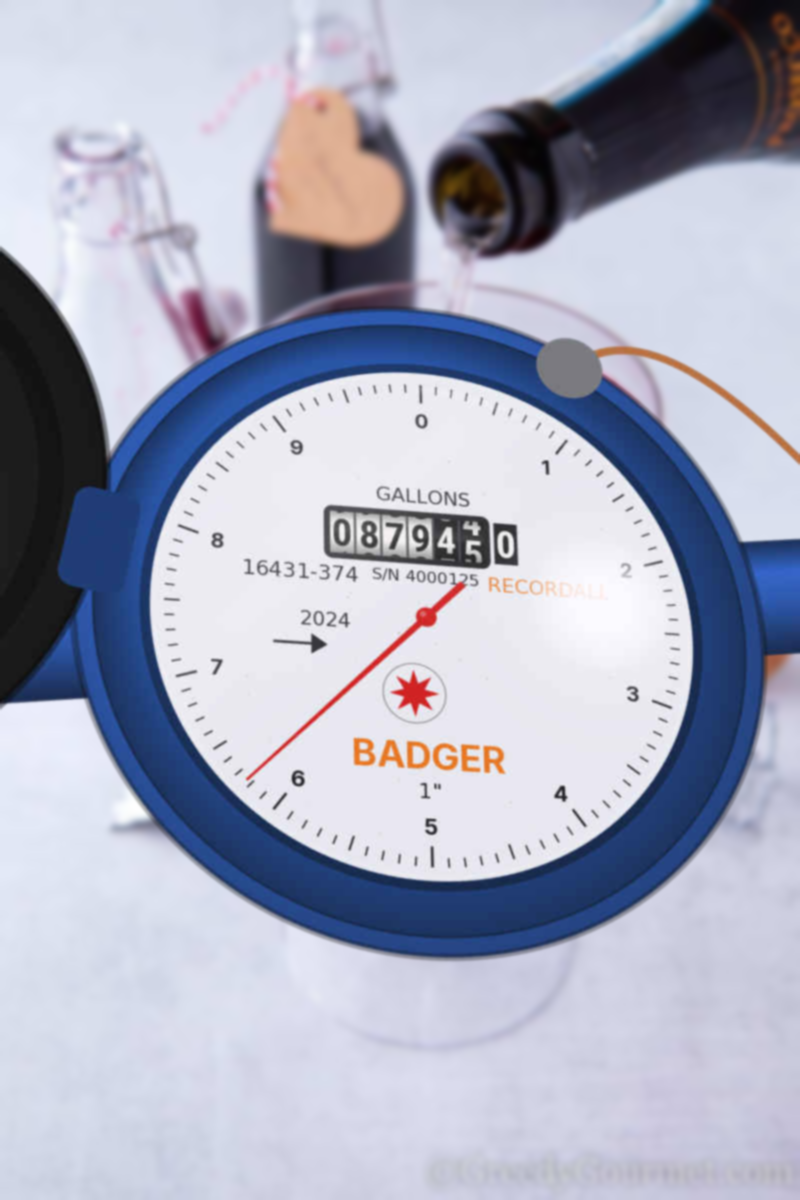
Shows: 879446.2 gal
